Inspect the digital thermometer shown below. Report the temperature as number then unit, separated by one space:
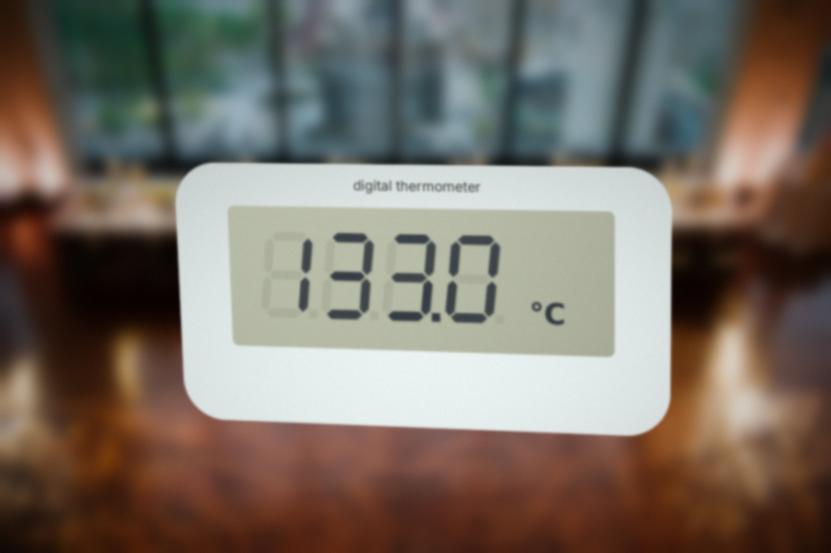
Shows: 133.0 °C
